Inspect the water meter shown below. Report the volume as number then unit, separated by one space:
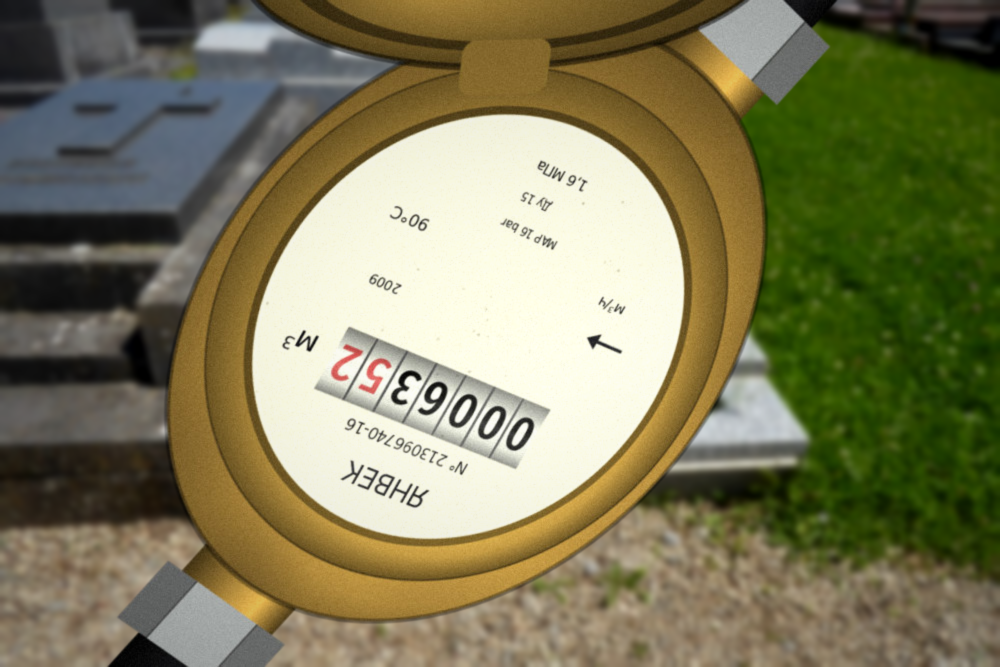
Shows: 63.52 m³
